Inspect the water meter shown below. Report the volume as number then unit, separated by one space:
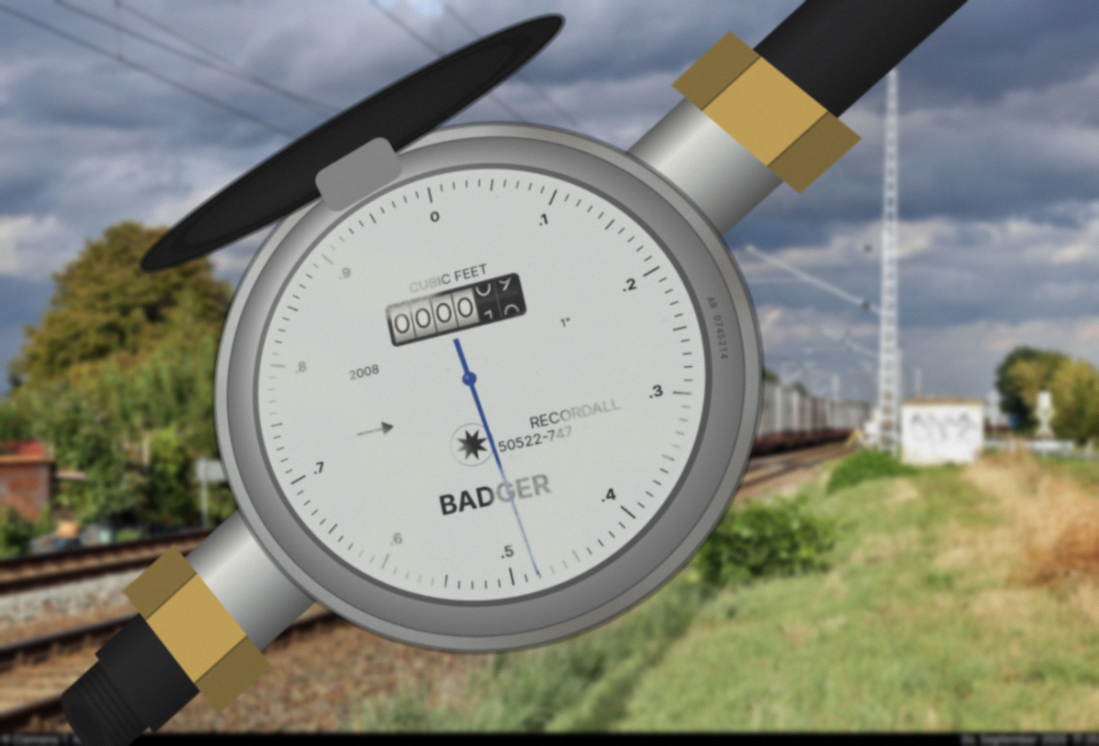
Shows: 9.48 ft³
